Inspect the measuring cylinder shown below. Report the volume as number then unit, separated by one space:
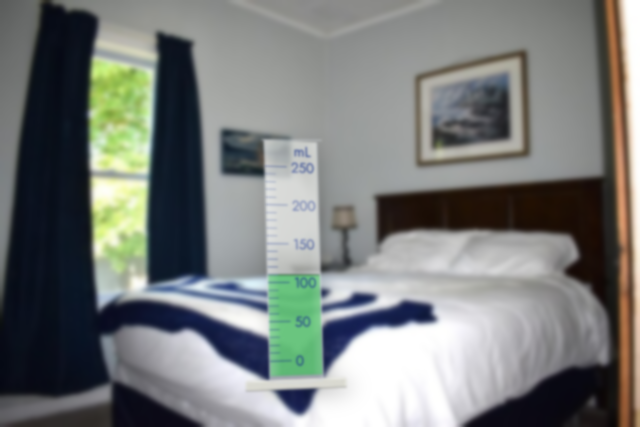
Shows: 110 mL
